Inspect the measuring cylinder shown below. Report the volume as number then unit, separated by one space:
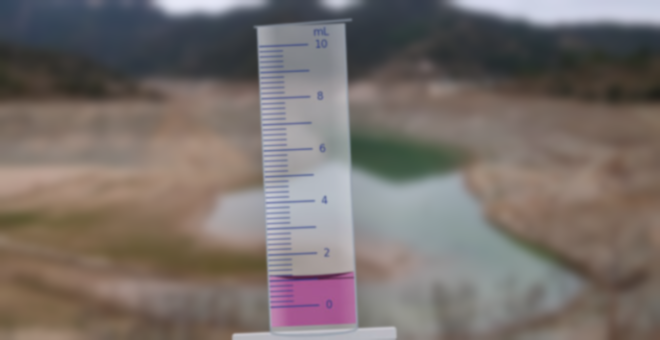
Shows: 1 mL
